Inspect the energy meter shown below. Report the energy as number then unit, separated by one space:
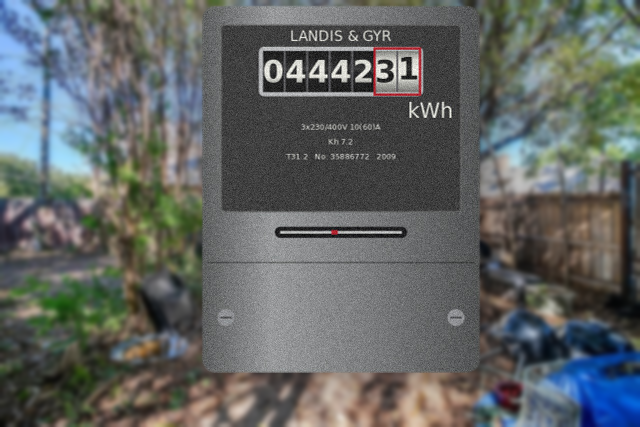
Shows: 4442.31 kWh
